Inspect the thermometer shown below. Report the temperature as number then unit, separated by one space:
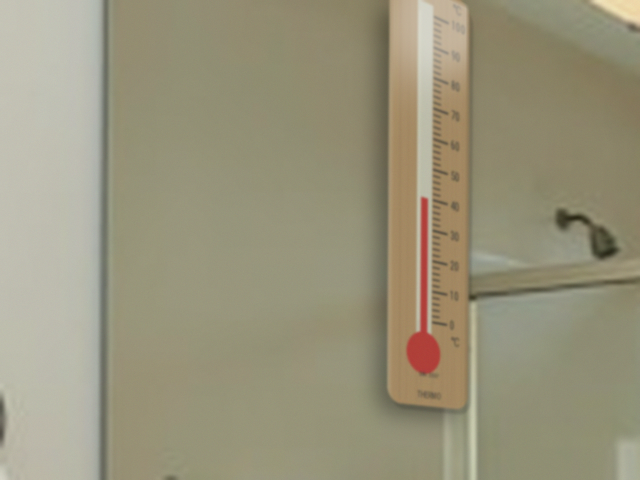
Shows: 40 °C
